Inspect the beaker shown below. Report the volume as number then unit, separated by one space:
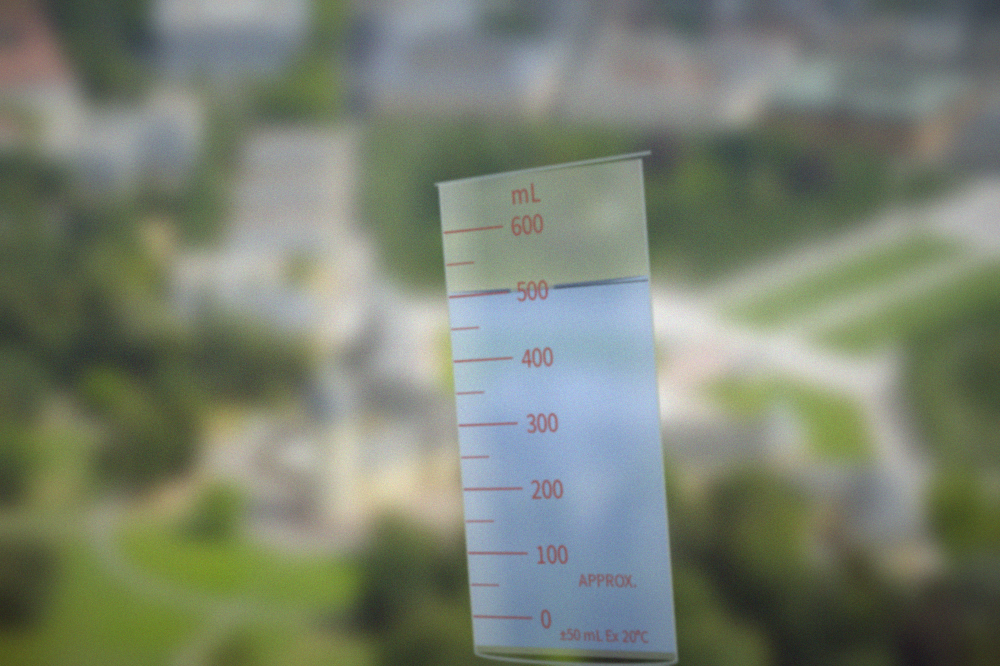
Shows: 500 mL
